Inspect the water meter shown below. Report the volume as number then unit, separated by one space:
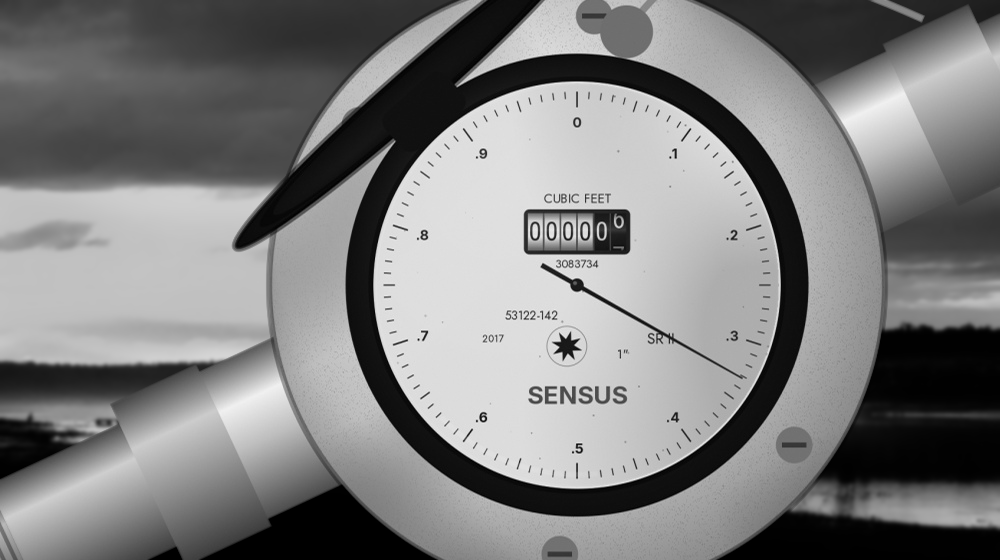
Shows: 6.33 ft³
